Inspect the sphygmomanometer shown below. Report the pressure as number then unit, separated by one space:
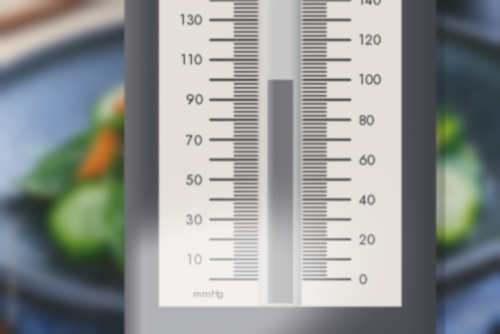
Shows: 100 mmHg
